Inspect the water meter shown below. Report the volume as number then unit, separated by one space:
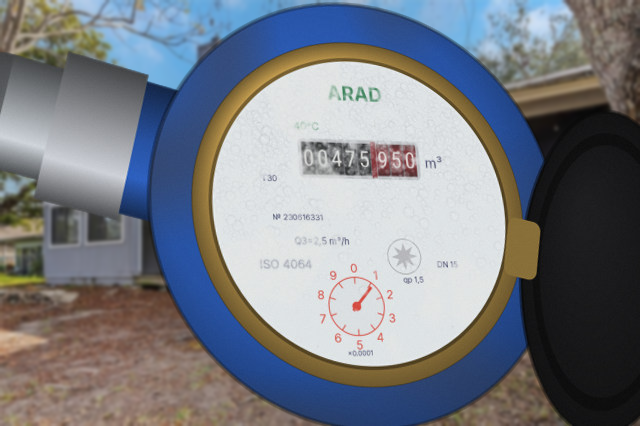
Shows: 475.9501 m³
